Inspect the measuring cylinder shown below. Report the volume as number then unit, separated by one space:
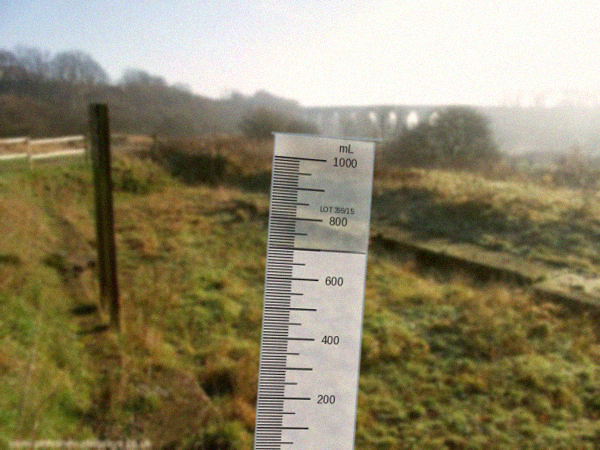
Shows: 700 mL
